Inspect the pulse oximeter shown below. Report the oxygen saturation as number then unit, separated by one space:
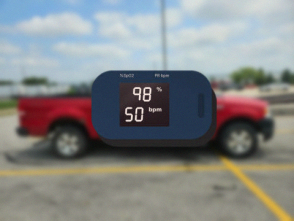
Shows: 98 %
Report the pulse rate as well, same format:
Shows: 50 bpm
